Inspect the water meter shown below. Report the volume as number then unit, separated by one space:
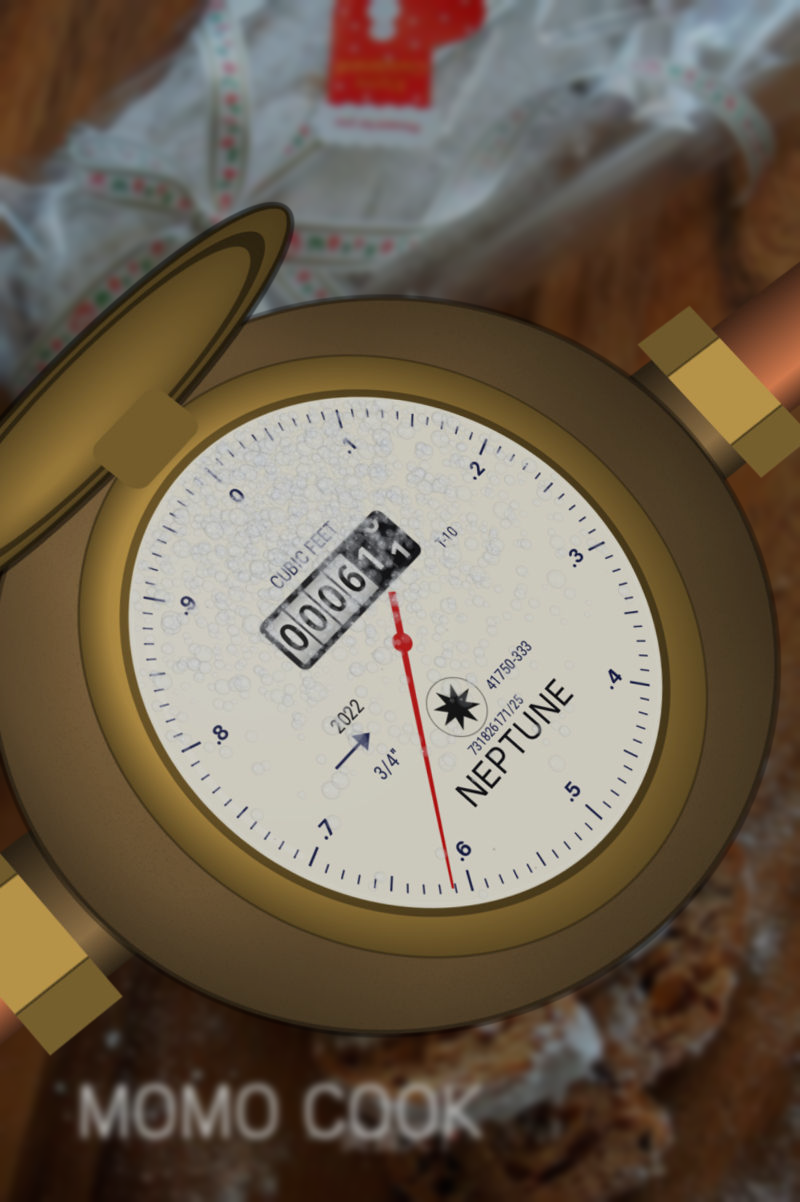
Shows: 610.61 ft³
